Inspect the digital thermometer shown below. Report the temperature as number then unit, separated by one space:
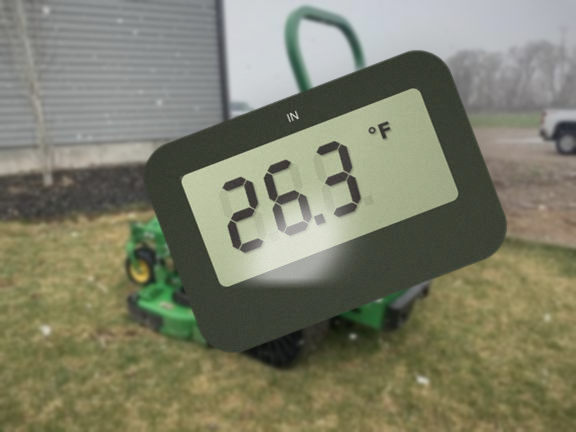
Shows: 26.3 °F
